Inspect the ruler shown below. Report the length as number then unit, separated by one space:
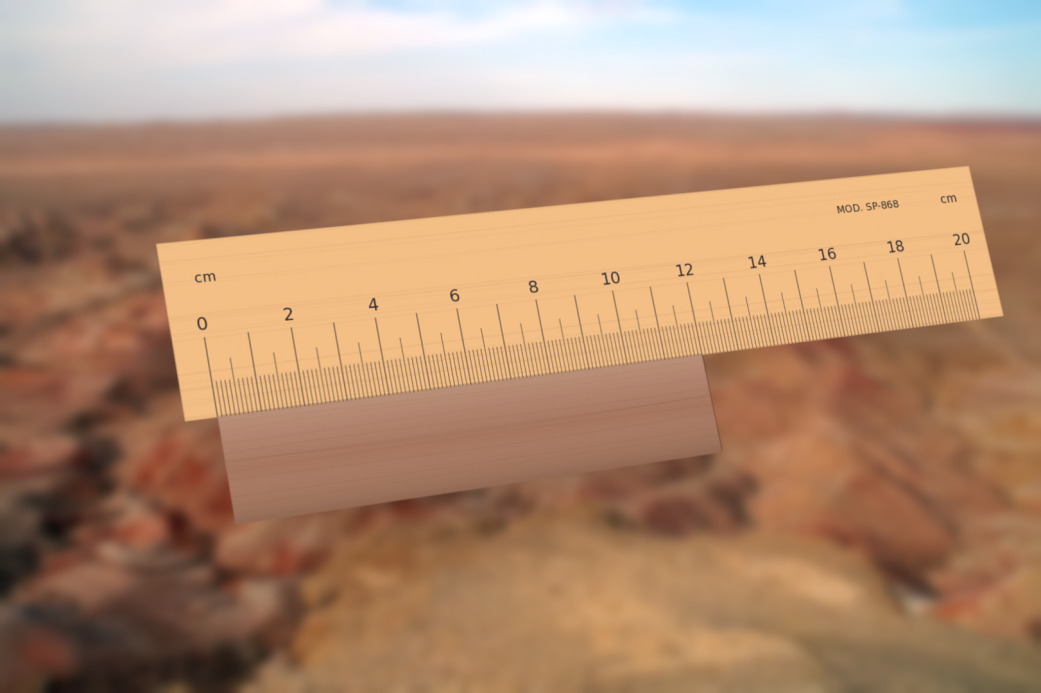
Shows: 12 cm
